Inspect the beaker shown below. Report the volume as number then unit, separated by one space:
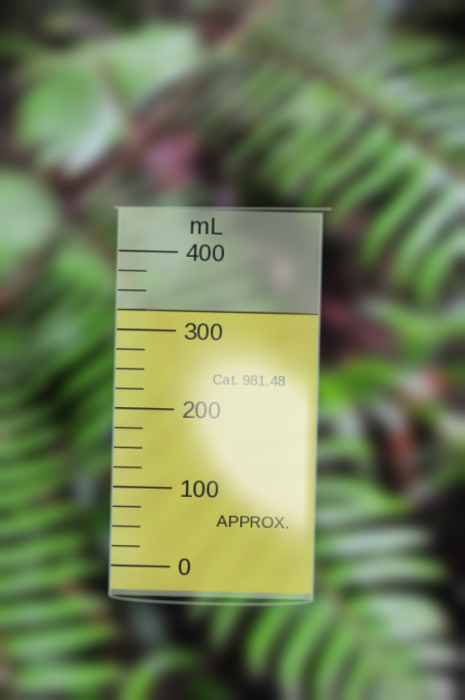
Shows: 325 mL
